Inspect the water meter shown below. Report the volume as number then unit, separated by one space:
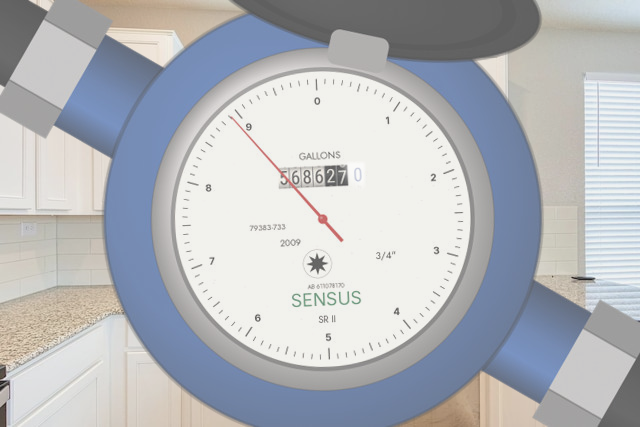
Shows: 5686268.9 gal
